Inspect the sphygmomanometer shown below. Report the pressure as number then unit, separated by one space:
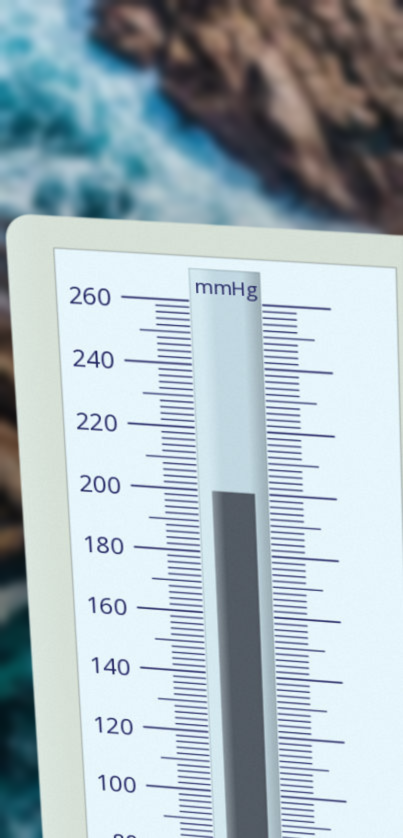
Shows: 200 mmHg
